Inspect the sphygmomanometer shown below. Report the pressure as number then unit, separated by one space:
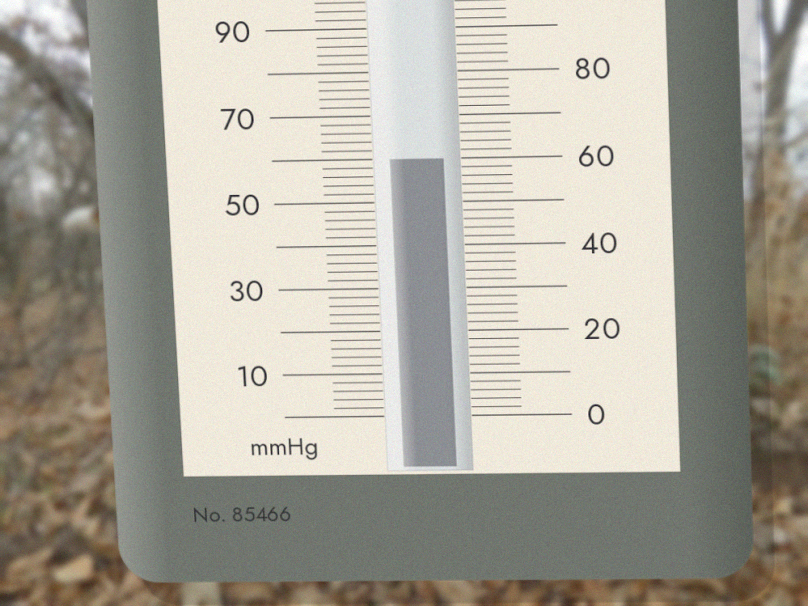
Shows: 60 mmHg
